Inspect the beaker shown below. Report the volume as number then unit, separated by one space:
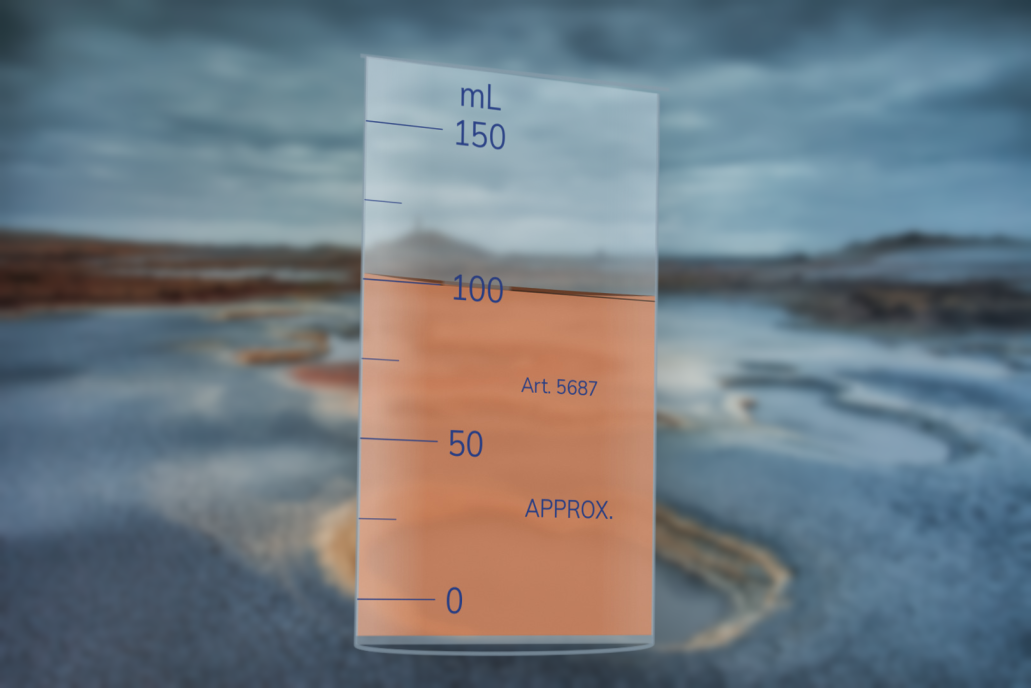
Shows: 100 mL
